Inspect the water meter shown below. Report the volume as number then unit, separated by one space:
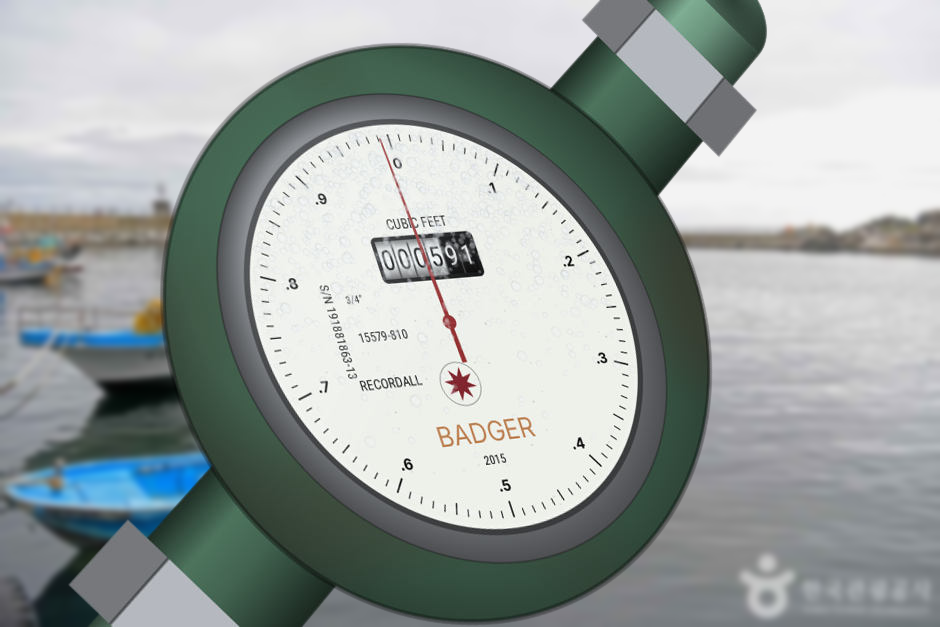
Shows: 590.99 ft³
